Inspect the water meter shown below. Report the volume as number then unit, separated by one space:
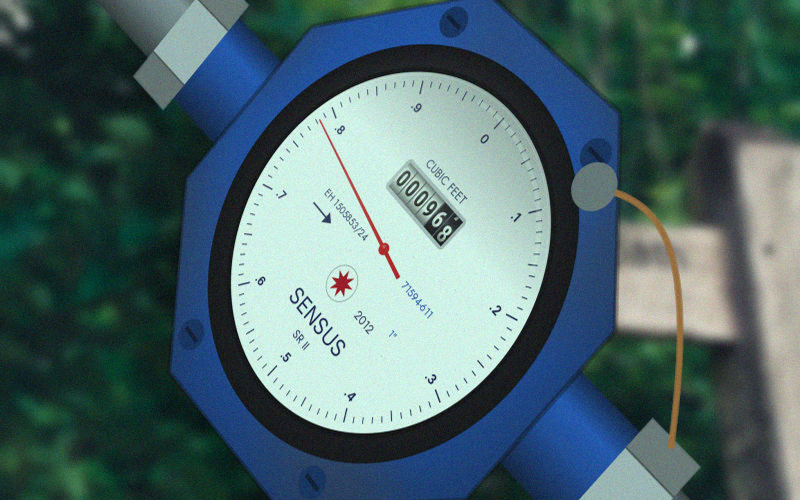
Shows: 967.78 ft³
